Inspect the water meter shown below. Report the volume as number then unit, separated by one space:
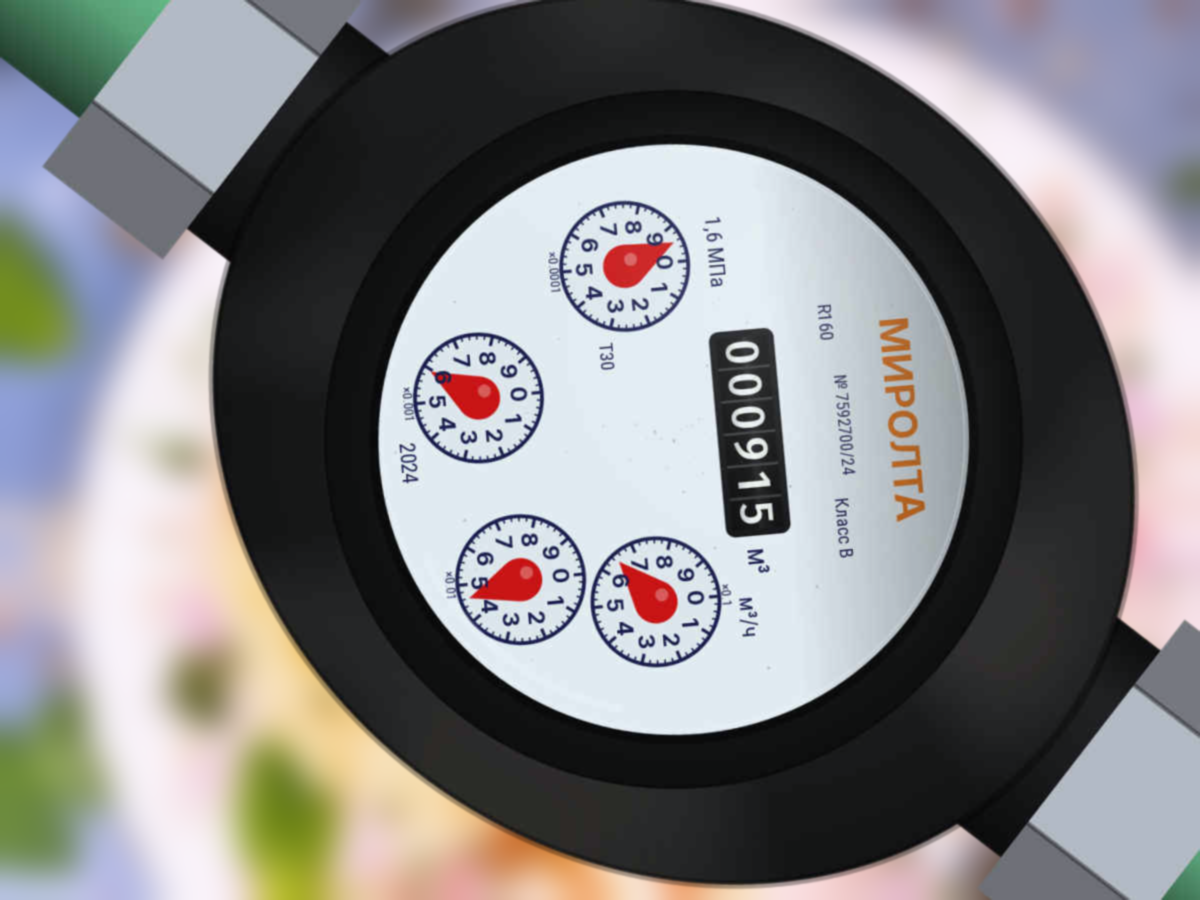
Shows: 915.6459 m³
